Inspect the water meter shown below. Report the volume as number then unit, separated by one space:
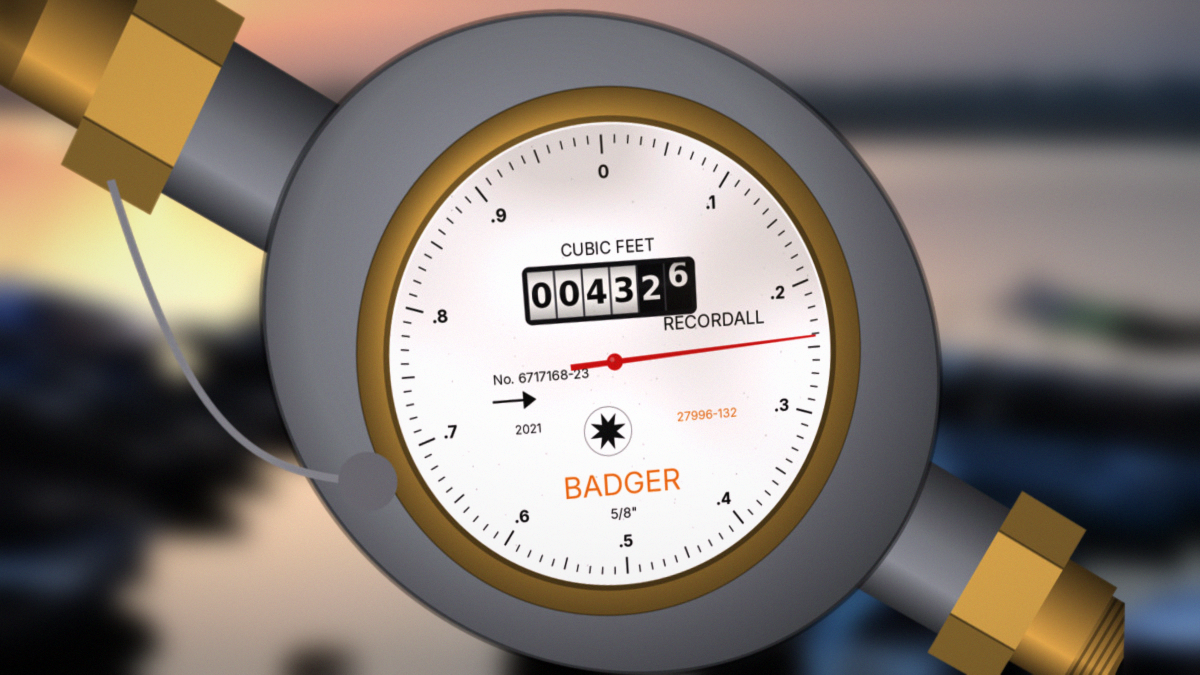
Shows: 4326.24 ft³
